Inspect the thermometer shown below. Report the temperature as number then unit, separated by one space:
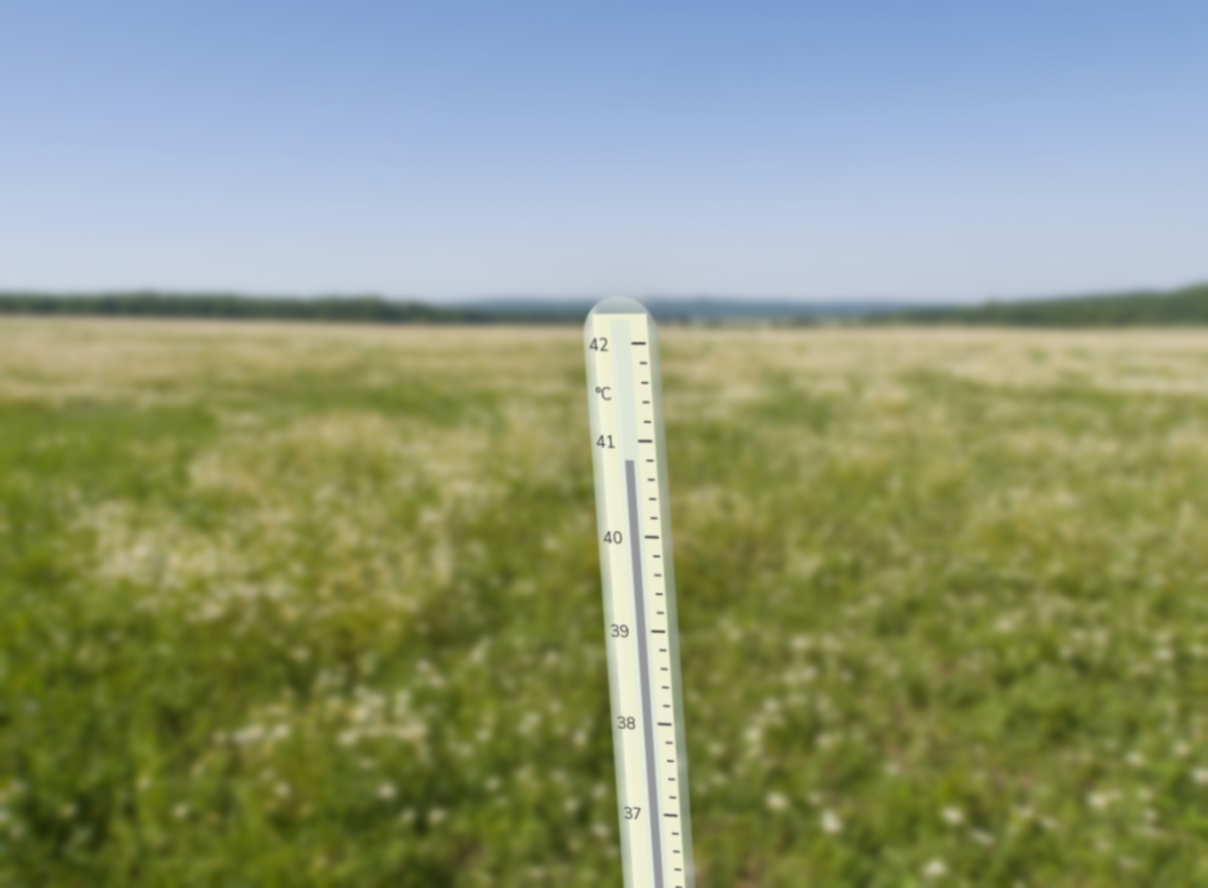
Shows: 40.8 °C
